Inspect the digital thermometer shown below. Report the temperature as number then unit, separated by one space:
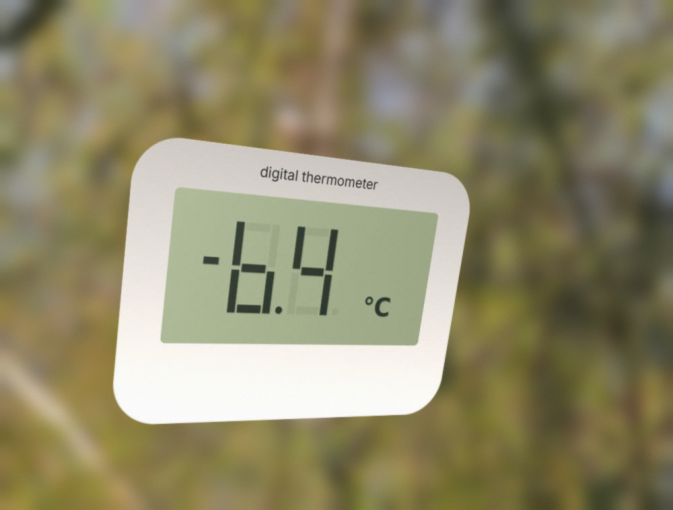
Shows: -6.4 °C
